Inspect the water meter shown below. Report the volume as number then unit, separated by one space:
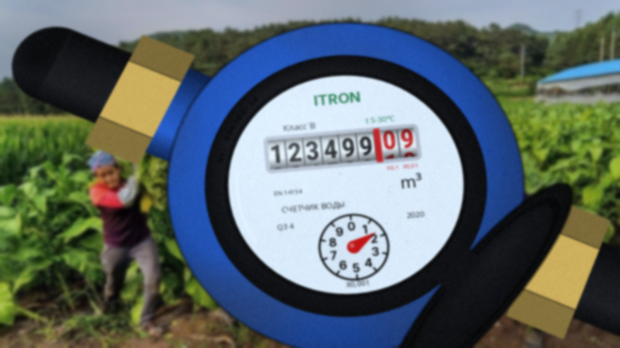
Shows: 123499.091 m³
